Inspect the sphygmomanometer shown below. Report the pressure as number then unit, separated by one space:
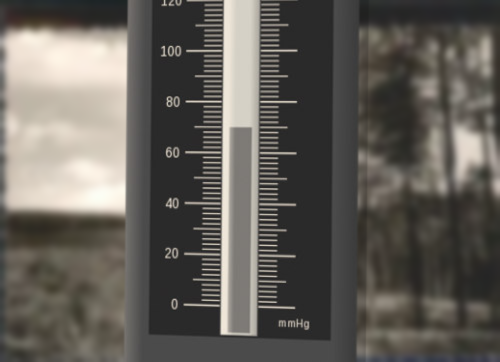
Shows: 70 mmHg
